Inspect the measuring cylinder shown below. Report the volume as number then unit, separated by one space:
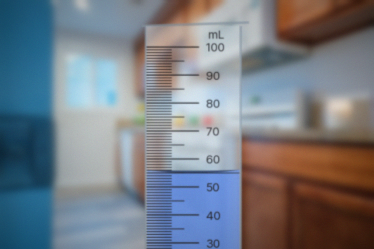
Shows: 55 mL
